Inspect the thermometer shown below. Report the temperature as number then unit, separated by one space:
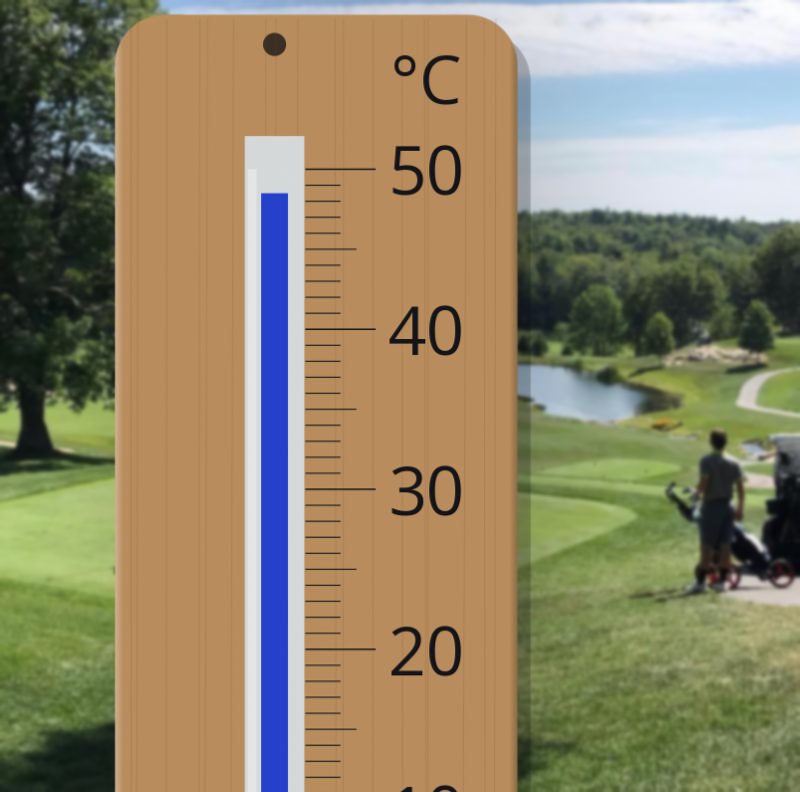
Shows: 48.5 °C
